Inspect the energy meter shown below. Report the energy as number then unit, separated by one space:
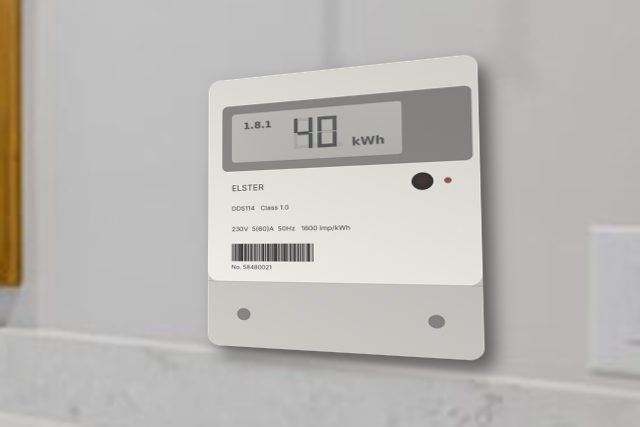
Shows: 40 kWh
